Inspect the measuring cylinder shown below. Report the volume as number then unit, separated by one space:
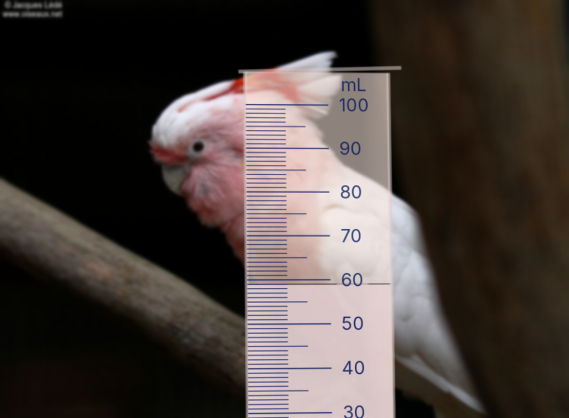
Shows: 59 mL
